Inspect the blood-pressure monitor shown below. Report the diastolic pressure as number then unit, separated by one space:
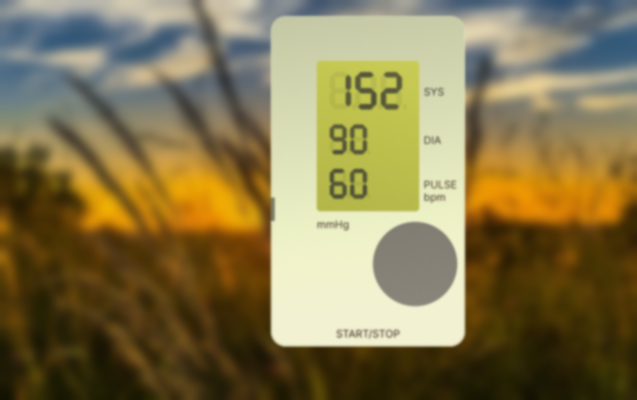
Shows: 90 mmHg
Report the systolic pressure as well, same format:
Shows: 152 mmHg
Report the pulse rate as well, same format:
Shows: 60 bpm
